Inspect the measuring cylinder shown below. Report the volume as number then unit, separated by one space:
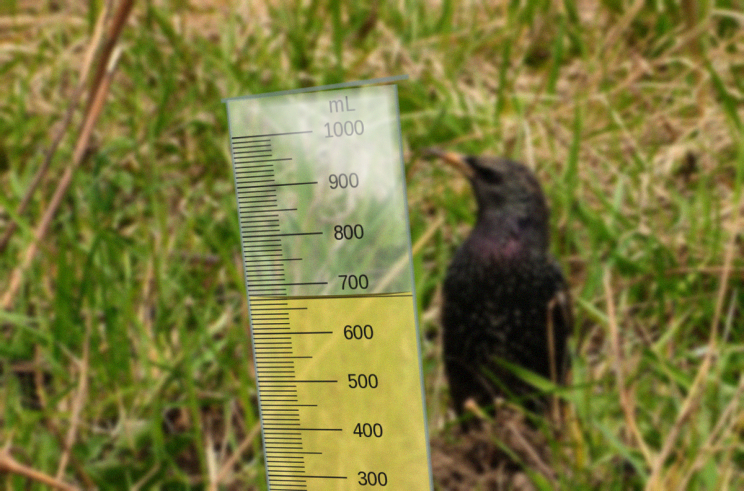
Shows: 670 mL
